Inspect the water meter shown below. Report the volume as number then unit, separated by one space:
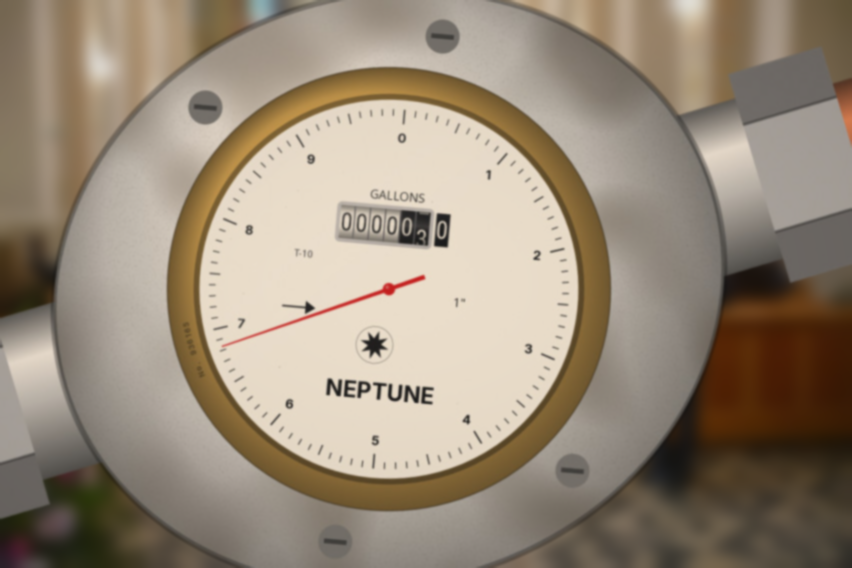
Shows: 26.8 gal
